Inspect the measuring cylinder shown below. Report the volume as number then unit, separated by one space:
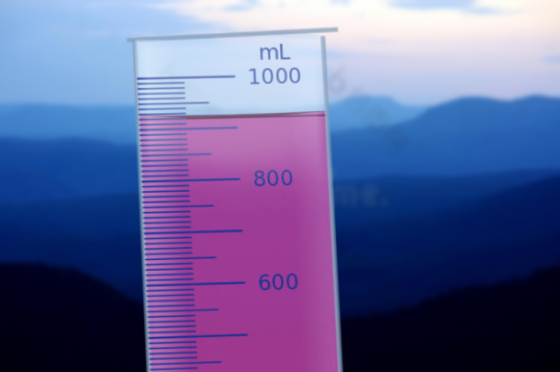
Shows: 920 mL
